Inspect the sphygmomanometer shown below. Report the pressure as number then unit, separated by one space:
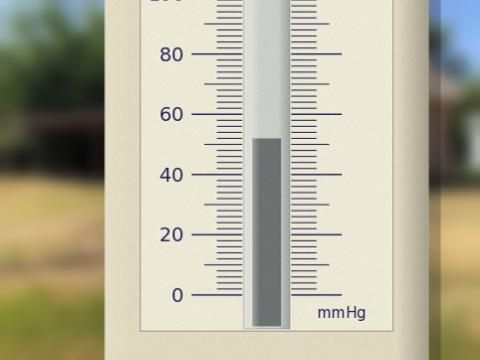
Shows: 52 mmHg
